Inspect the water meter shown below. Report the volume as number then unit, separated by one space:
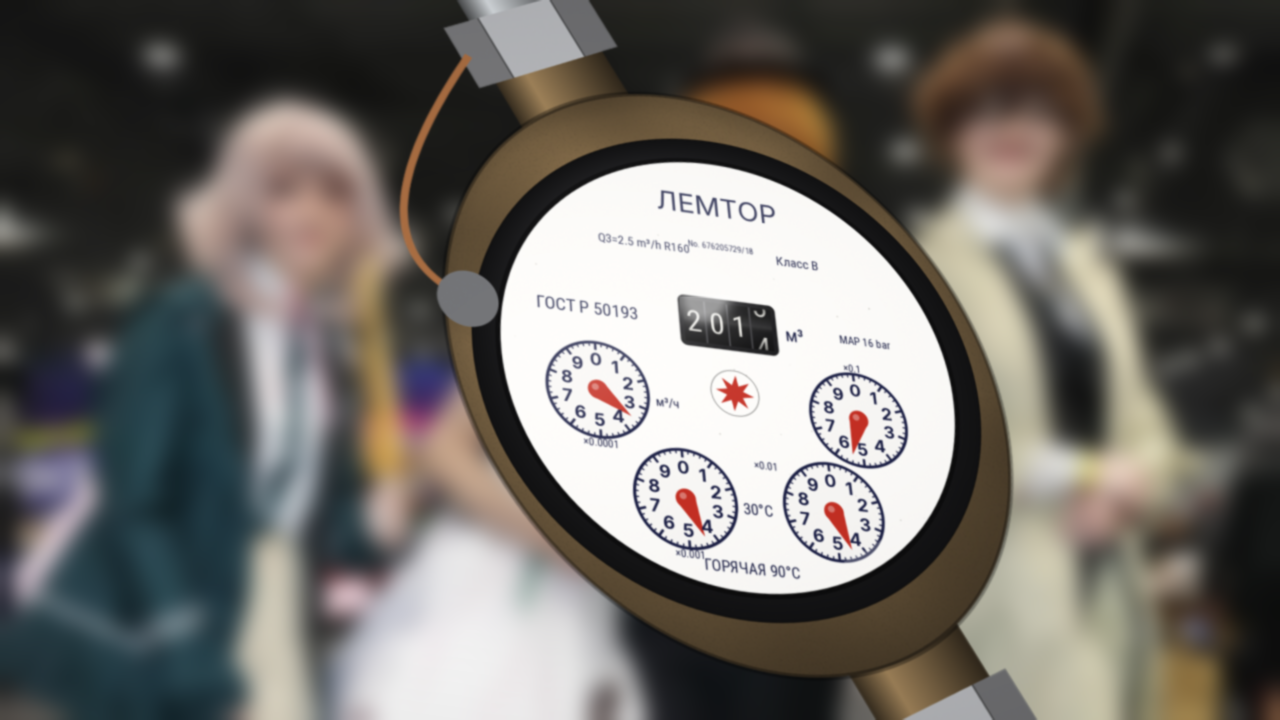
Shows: 2013.5443 m³
